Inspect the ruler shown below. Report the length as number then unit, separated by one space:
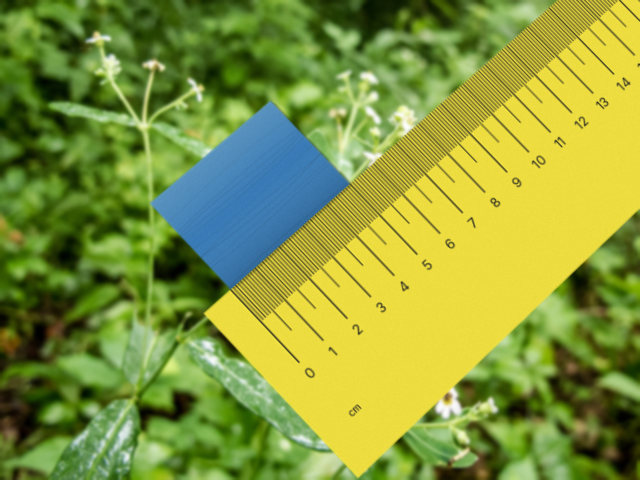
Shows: 5 cm
